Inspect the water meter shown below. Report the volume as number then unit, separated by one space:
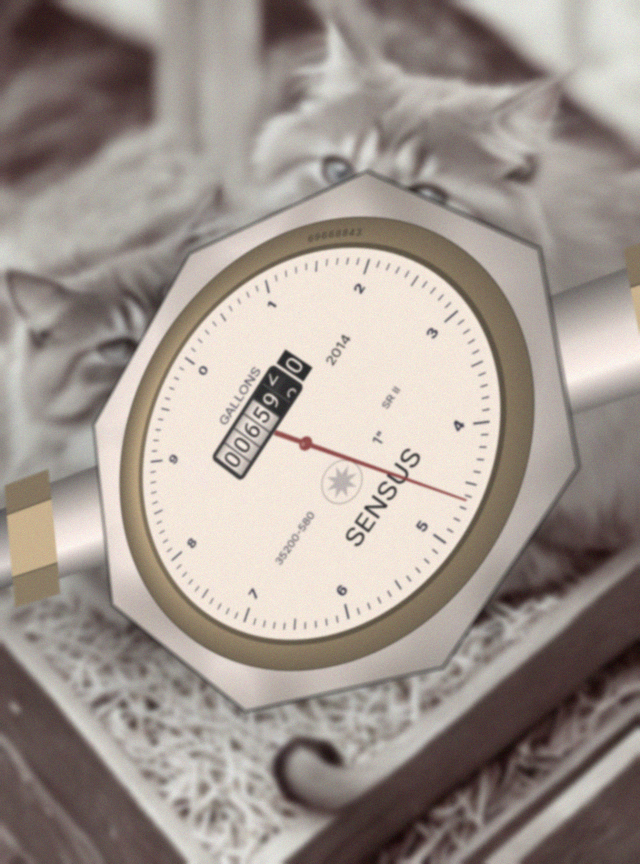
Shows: 65924.6 gal
